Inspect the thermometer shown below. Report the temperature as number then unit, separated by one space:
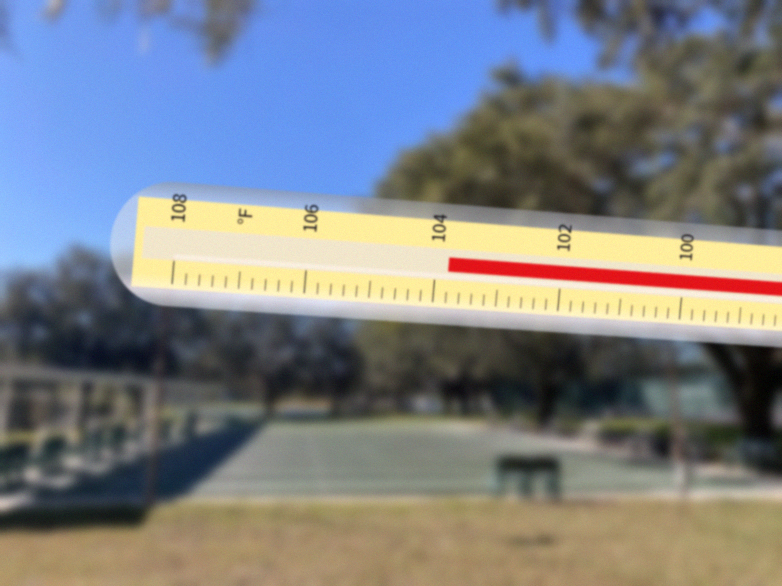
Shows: 103.8 °F
